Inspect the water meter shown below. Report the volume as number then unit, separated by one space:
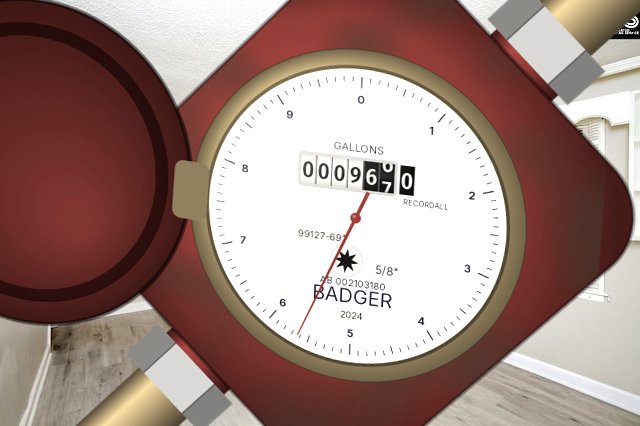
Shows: 9665.6 gal
